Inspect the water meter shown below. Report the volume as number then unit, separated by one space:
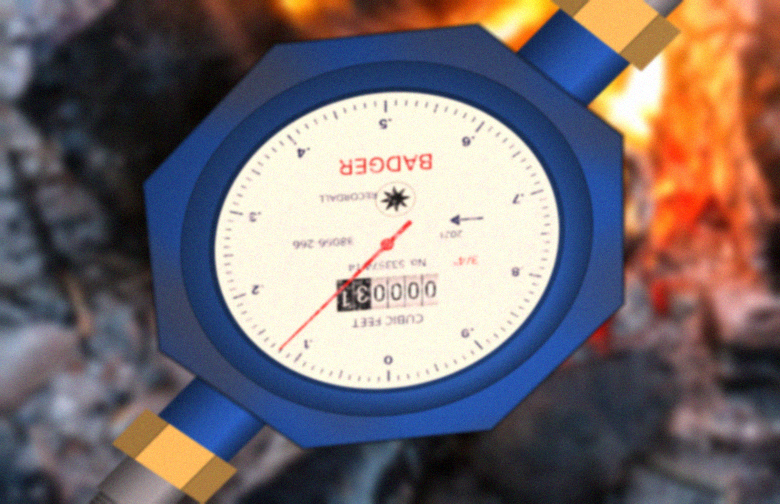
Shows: 31.12 ft³
